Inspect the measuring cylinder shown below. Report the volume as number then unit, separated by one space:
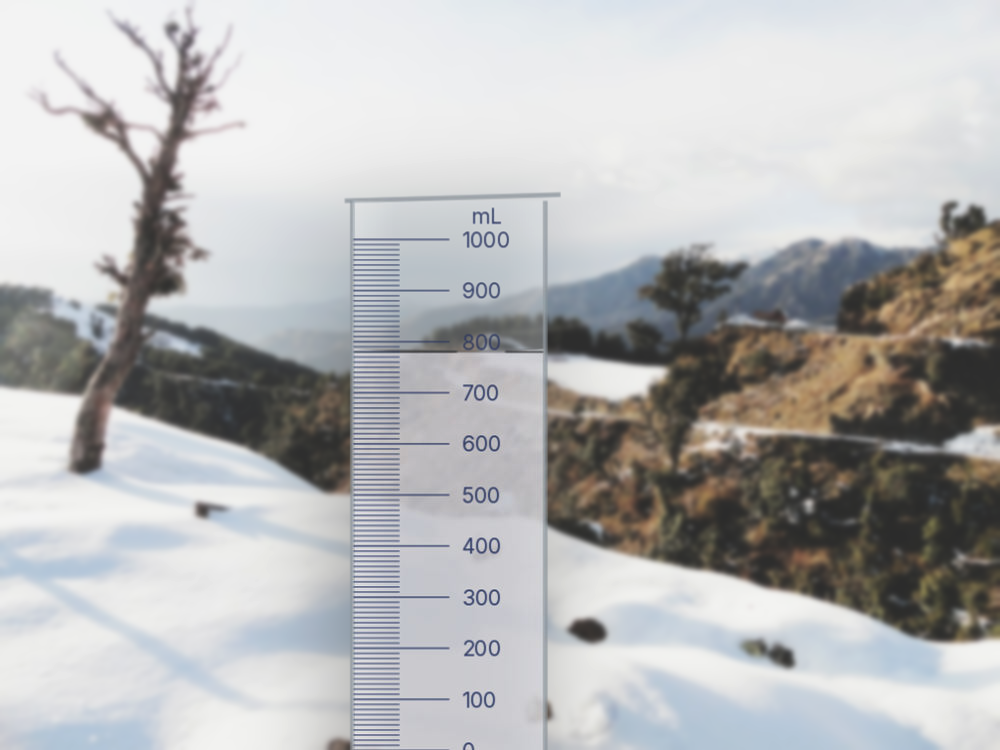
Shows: 780 mL
